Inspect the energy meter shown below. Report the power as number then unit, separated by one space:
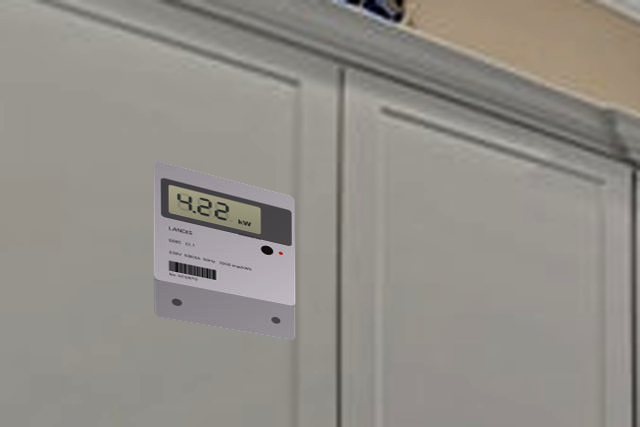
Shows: 4.22 kW
